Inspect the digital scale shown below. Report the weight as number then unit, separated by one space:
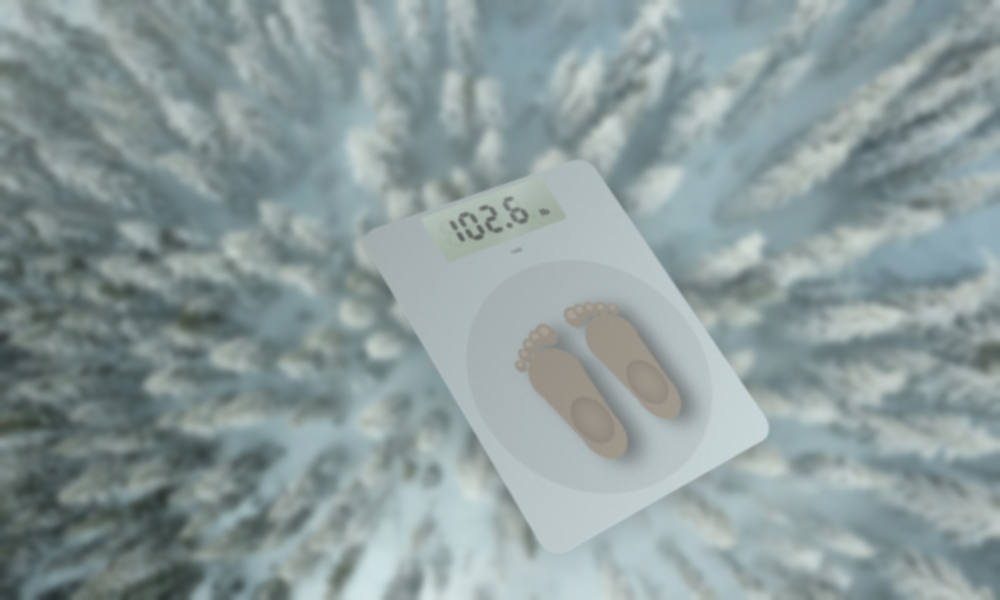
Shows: 102.6 lb
